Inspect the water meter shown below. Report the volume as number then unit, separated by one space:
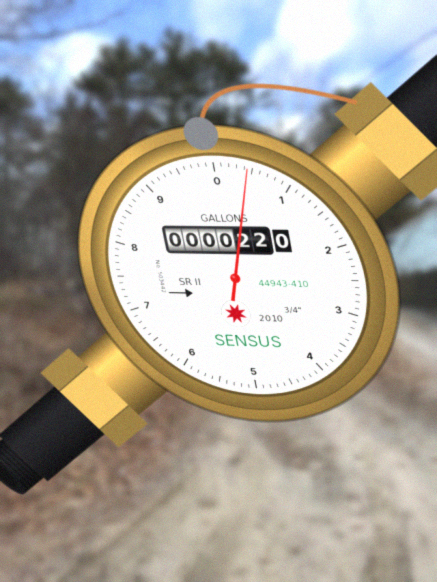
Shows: 220.4 gal
